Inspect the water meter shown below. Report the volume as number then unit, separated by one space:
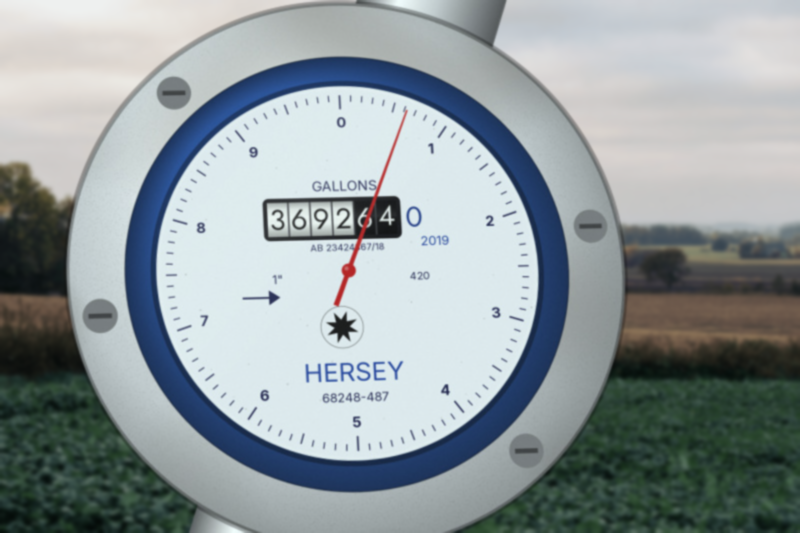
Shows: 3692640.6 gal
